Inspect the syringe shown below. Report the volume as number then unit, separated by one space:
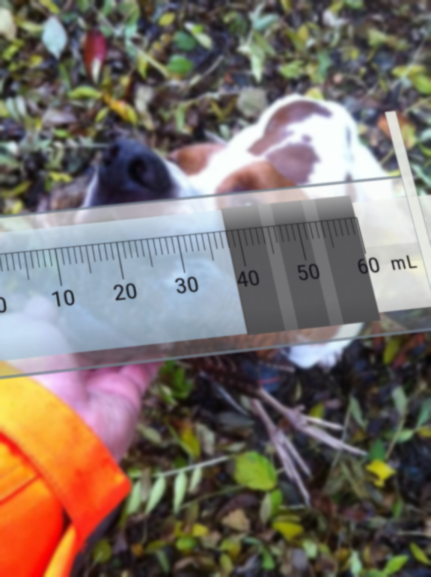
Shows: 38 mL
